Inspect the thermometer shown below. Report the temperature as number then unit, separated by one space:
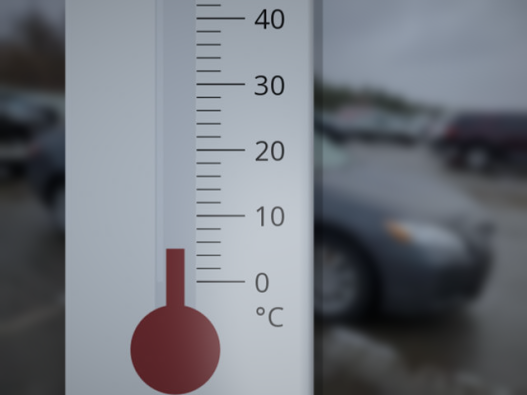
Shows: 5 °C
